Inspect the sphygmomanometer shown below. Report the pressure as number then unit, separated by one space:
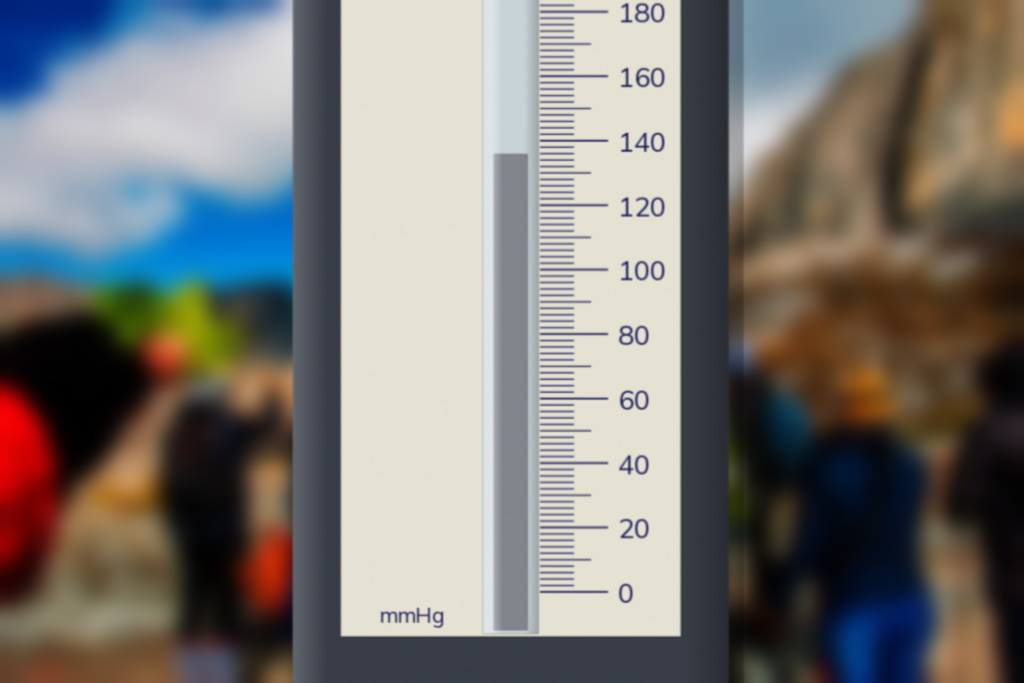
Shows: 136 mmHg
